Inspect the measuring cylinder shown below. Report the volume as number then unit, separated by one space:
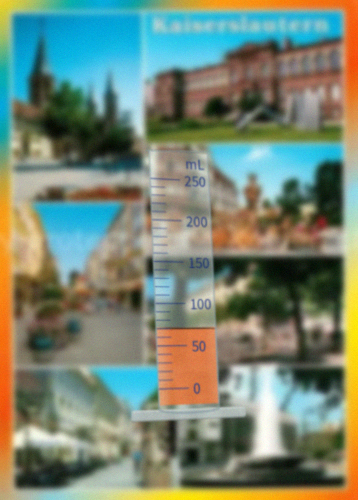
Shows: 70 mL
